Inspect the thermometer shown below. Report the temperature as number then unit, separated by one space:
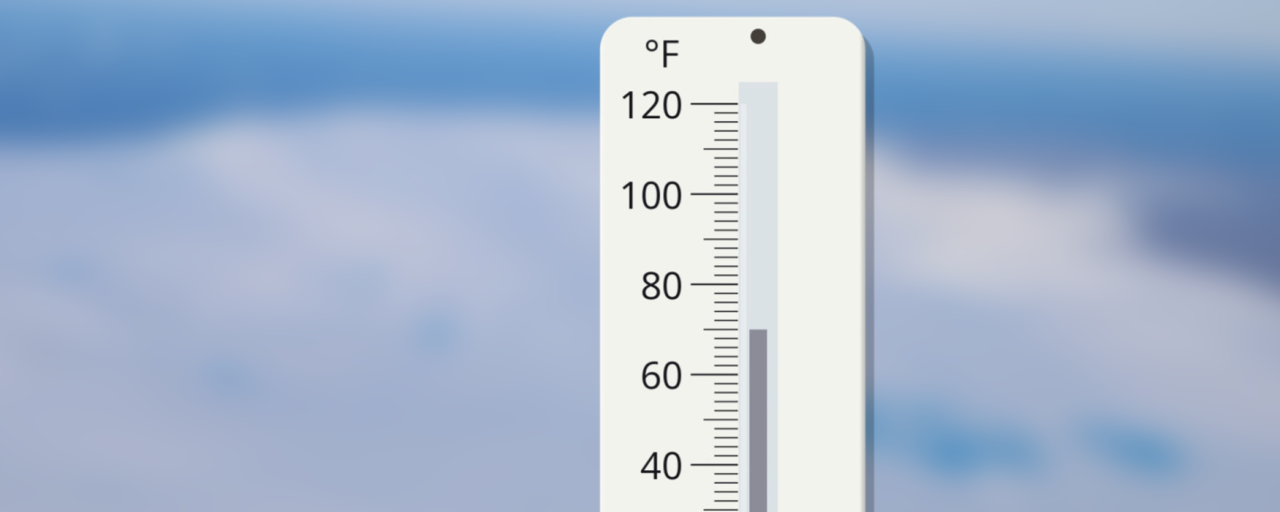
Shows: 70 °F
